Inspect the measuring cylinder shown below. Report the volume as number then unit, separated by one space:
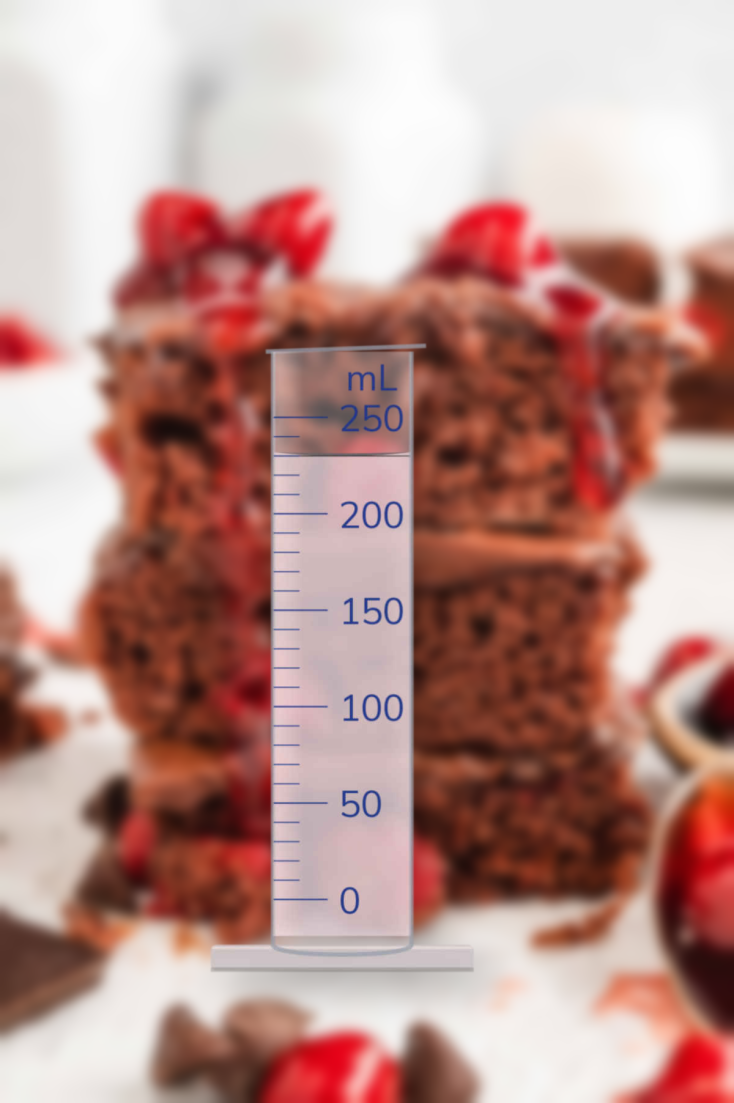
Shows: 230 mL
